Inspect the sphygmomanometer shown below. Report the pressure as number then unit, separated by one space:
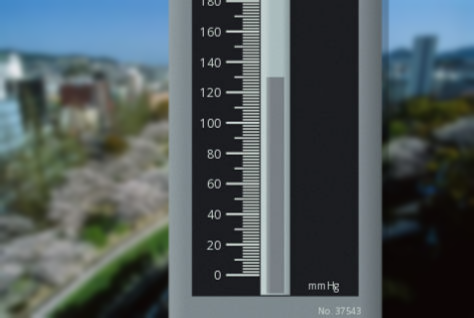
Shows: 130 mmHg
